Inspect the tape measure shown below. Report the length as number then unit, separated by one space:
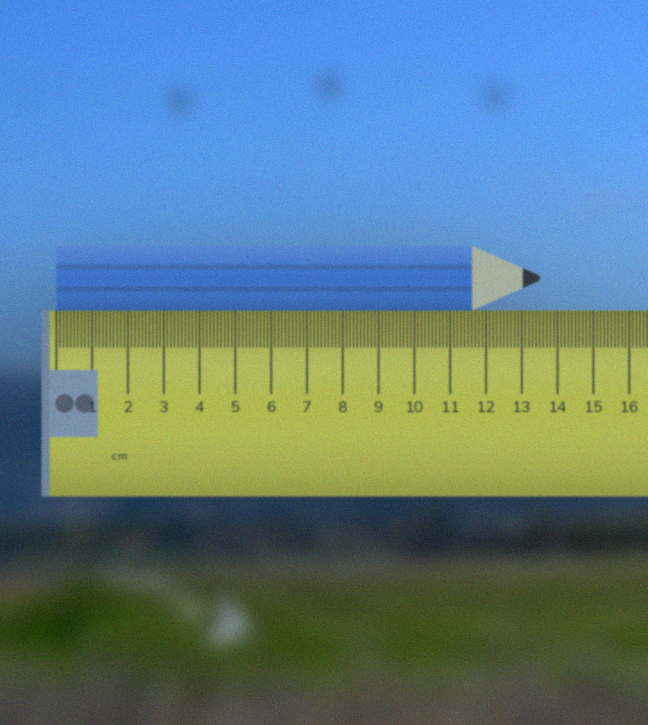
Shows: 13.5 cm
